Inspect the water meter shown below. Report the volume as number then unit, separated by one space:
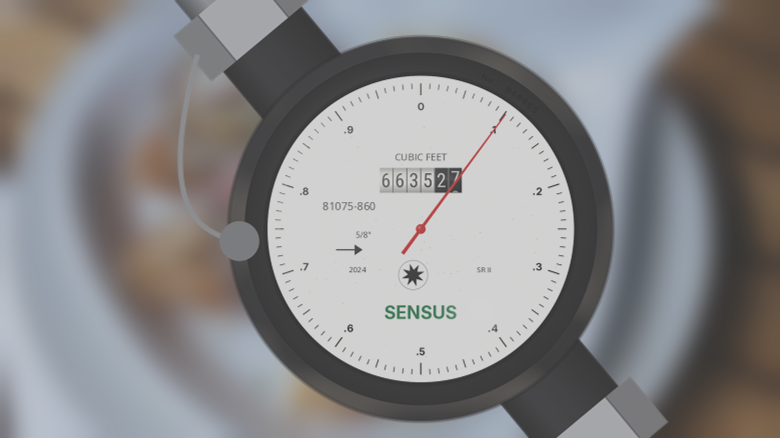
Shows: 663527.10 ft³
